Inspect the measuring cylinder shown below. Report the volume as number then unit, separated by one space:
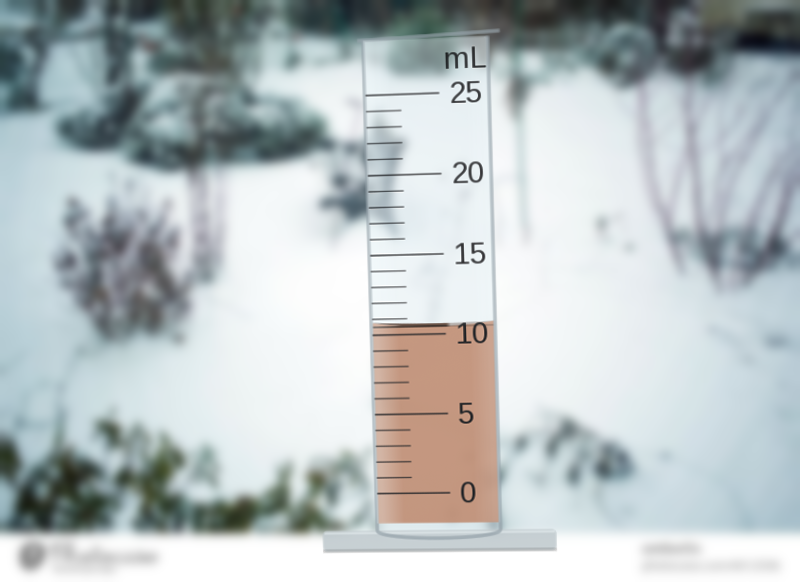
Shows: 10.5 mL
